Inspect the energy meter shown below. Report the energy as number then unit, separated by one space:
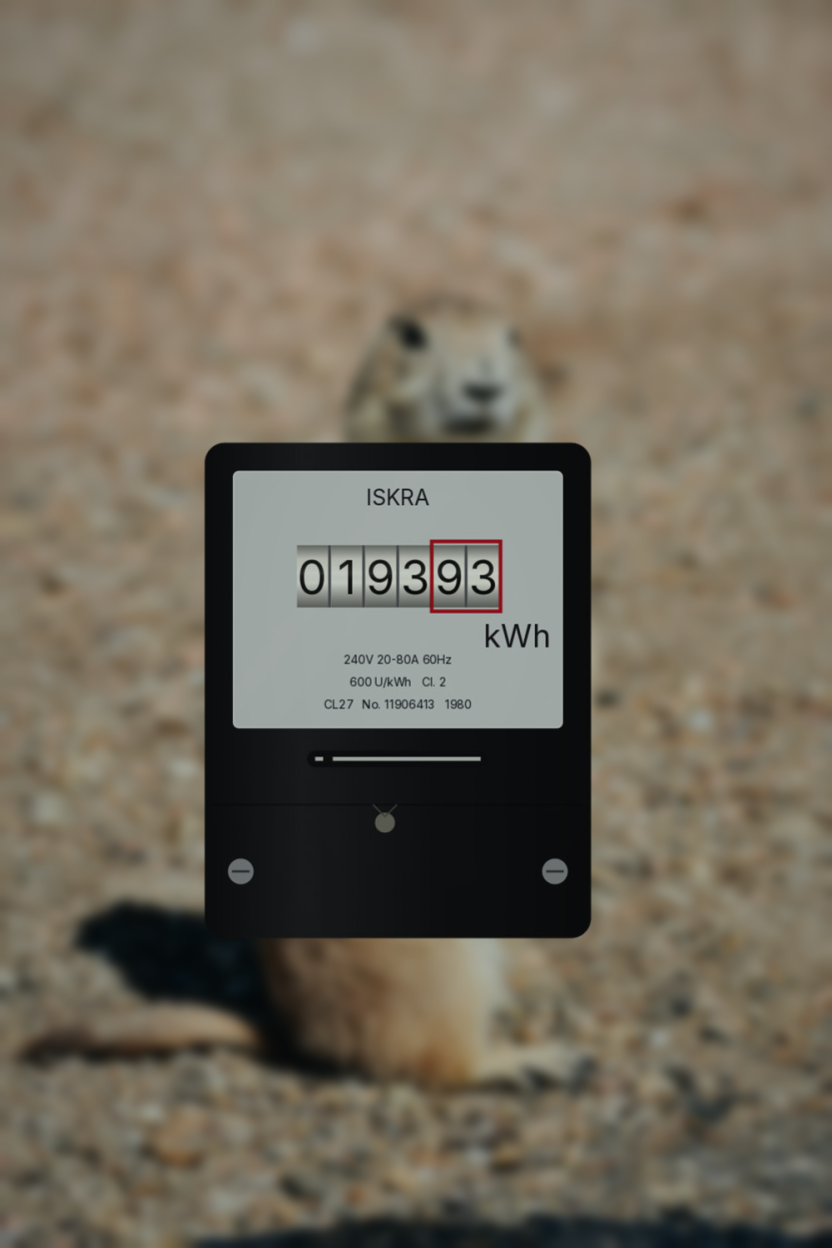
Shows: 193.93 kWh
